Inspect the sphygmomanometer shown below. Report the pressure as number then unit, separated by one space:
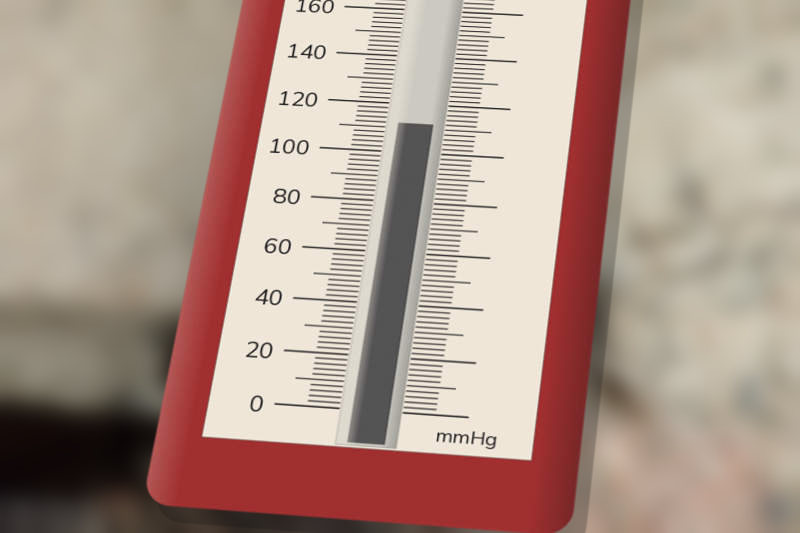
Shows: 112 mmHg
